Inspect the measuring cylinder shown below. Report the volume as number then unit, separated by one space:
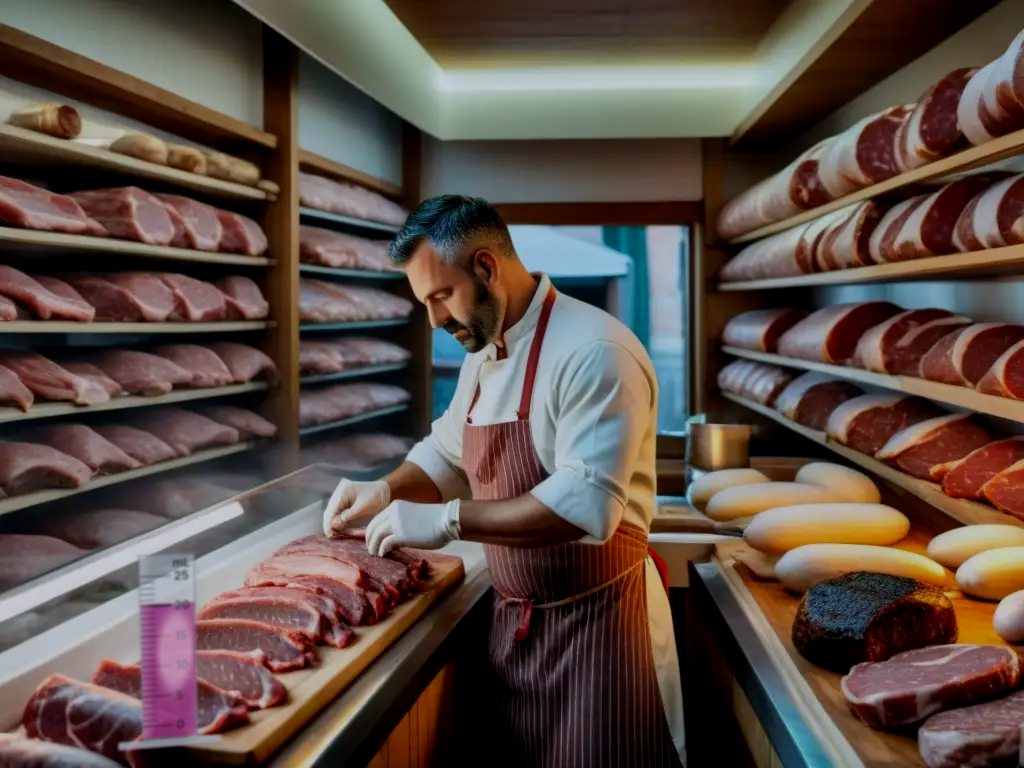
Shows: 20 mL
